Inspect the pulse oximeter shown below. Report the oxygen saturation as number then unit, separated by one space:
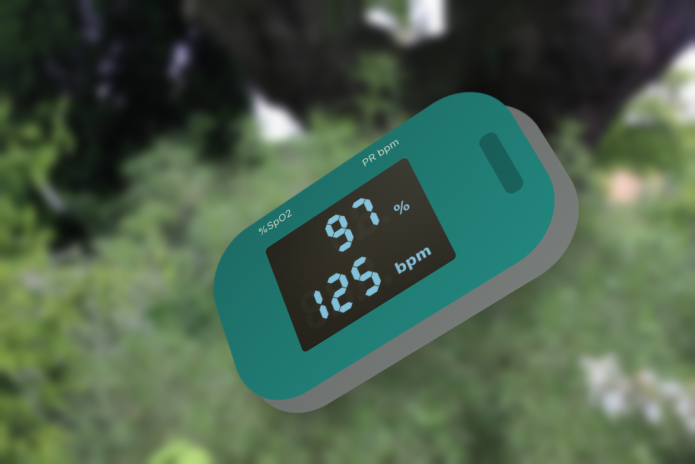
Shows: 97 %
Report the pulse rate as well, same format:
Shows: 125 bpm
